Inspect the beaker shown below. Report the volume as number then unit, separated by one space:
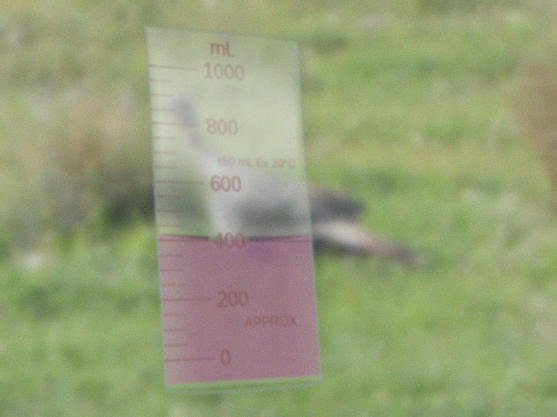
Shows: 400 mL
